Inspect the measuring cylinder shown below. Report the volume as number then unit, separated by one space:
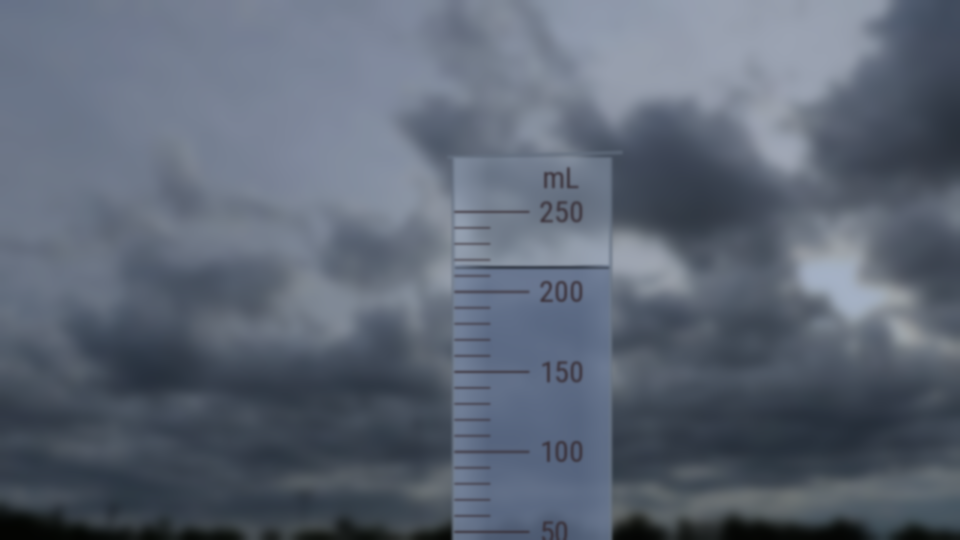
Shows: 215 mL
